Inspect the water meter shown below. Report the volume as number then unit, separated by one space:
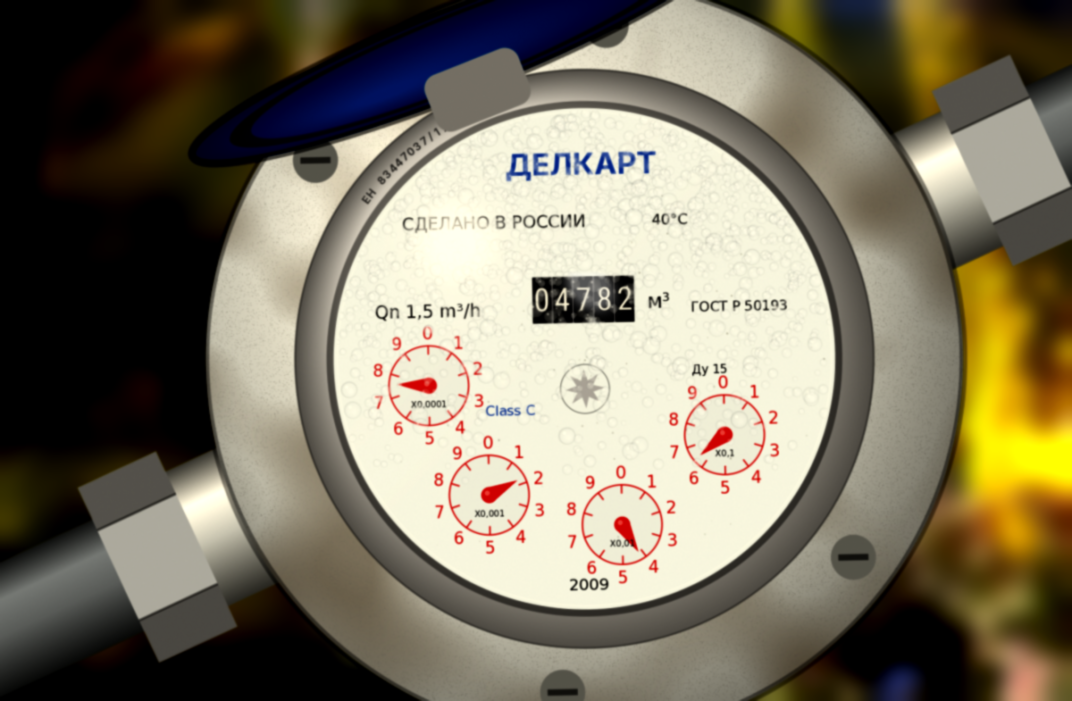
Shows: 4782.6417 m³
